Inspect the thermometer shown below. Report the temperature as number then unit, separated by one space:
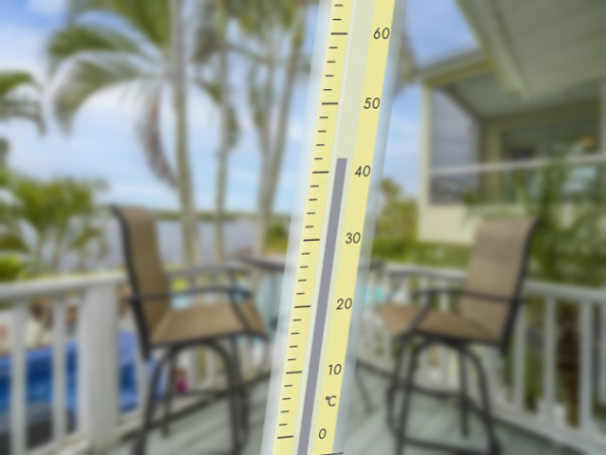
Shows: 42 °C
